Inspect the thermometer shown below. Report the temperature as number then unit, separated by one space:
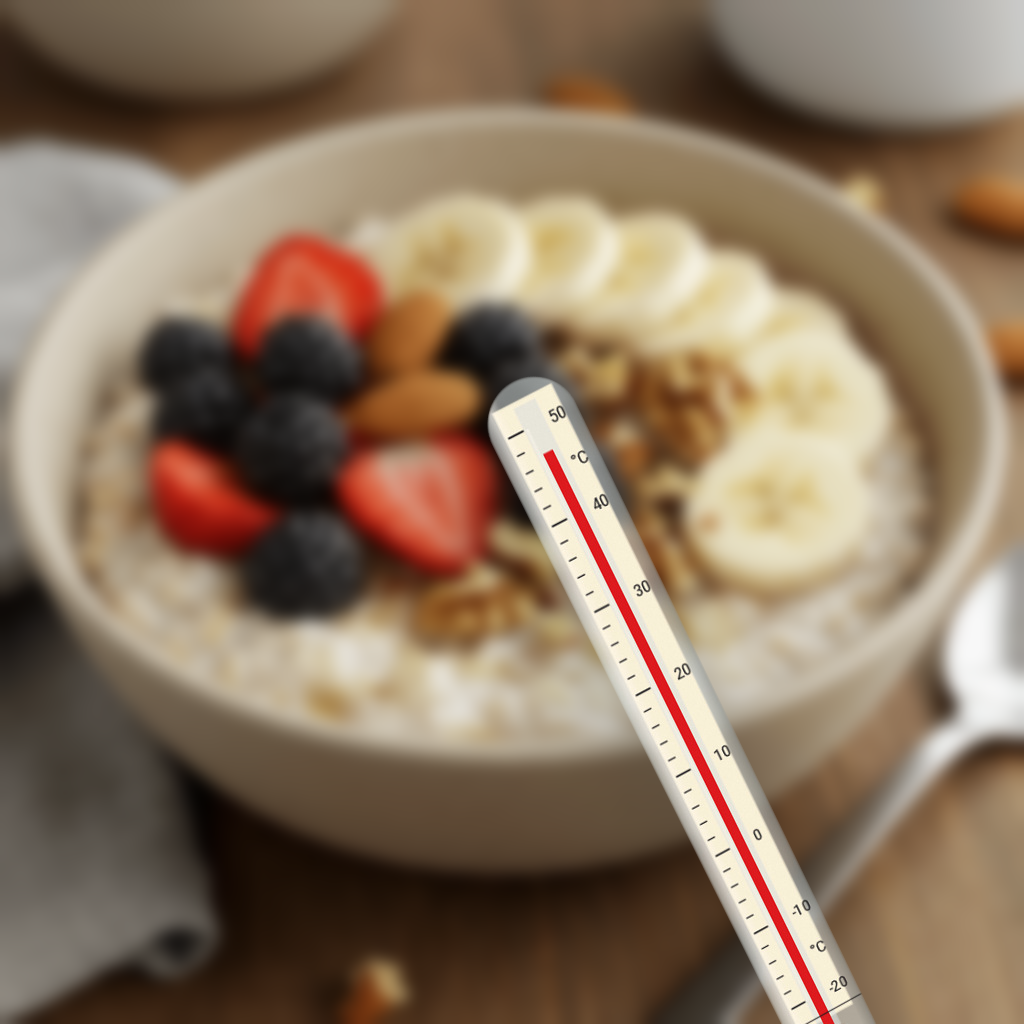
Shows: 47 °C
